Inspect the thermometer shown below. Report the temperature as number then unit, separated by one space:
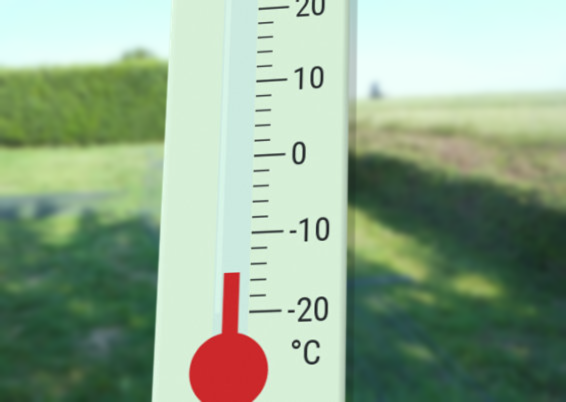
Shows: -15 °C
